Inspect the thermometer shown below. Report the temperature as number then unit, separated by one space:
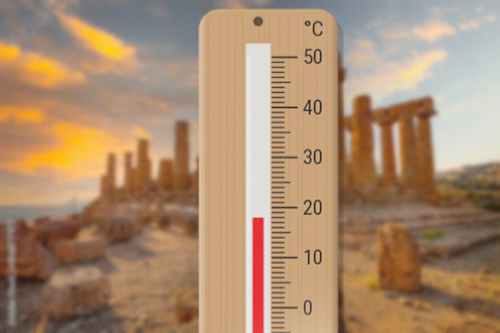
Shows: 18 °C
